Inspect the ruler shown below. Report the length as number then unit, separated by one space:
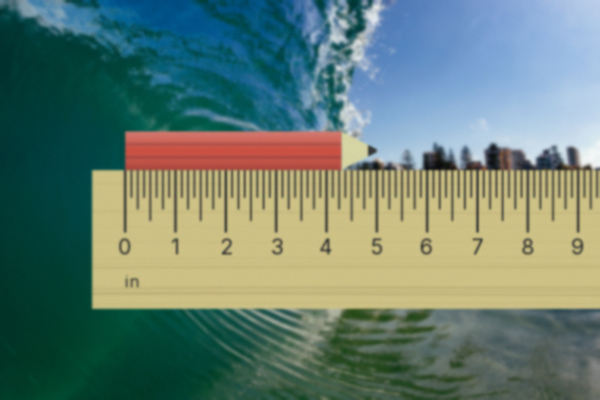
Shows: 5 in
